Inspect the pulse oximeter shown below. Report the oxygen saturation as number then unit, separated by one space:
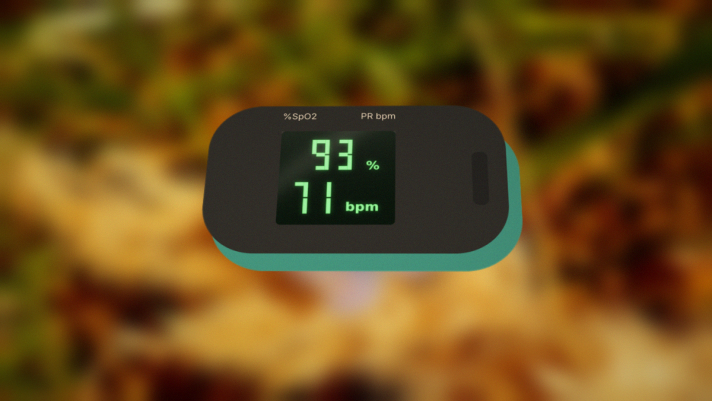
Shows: 93 %
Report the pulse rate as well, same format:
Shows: 71 bpm
